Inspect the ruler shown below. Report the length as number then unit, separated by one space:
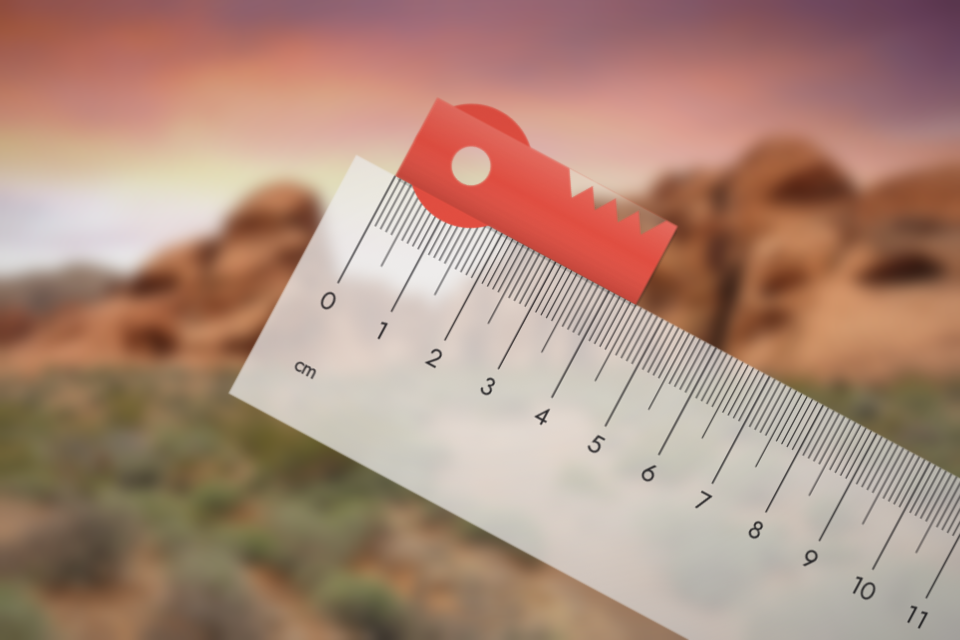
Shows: 4.5 cm
